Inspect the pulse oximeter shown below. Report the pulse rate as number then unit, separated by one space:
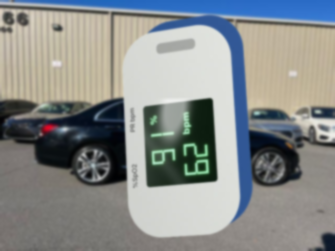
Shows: 62 bpm
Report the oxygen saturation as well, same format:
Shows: 91 %
